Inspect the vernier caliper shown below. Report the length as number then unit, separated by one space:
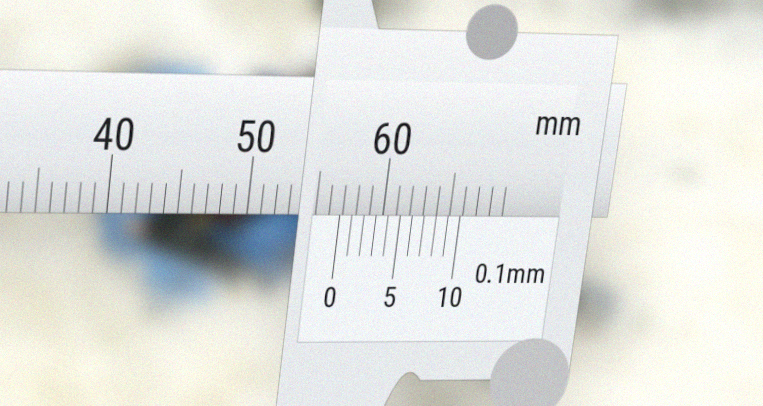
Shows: 56.8 mm
